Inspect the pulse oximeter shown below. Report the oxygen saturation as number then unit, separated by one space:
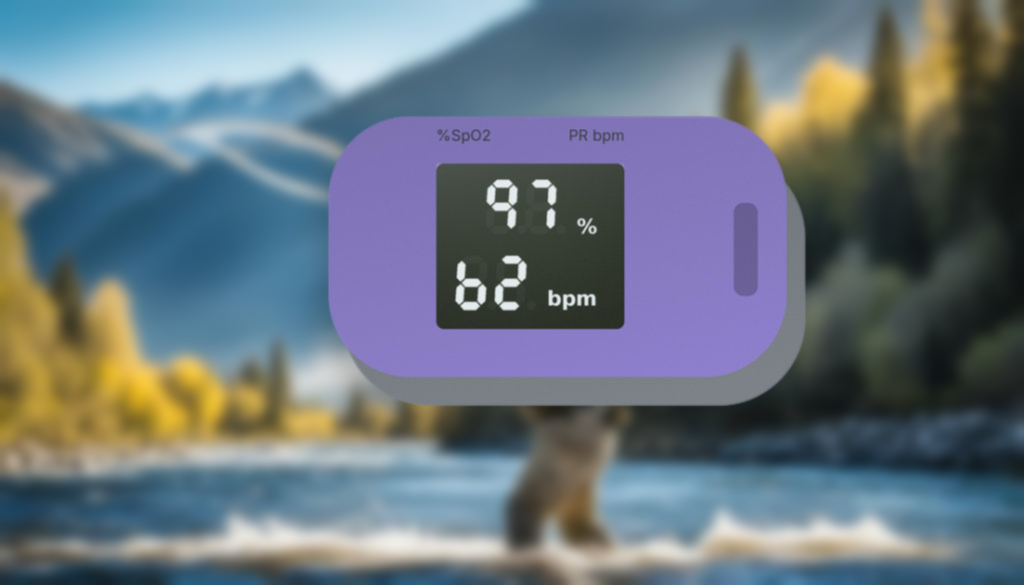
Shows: 97 %
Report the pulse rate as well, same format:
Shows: 62 bpm
